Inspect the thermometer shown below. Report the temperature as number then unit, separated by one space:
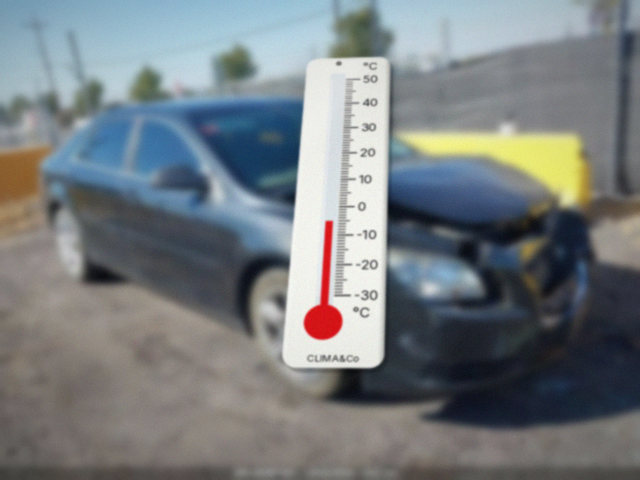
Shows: -5 °C
